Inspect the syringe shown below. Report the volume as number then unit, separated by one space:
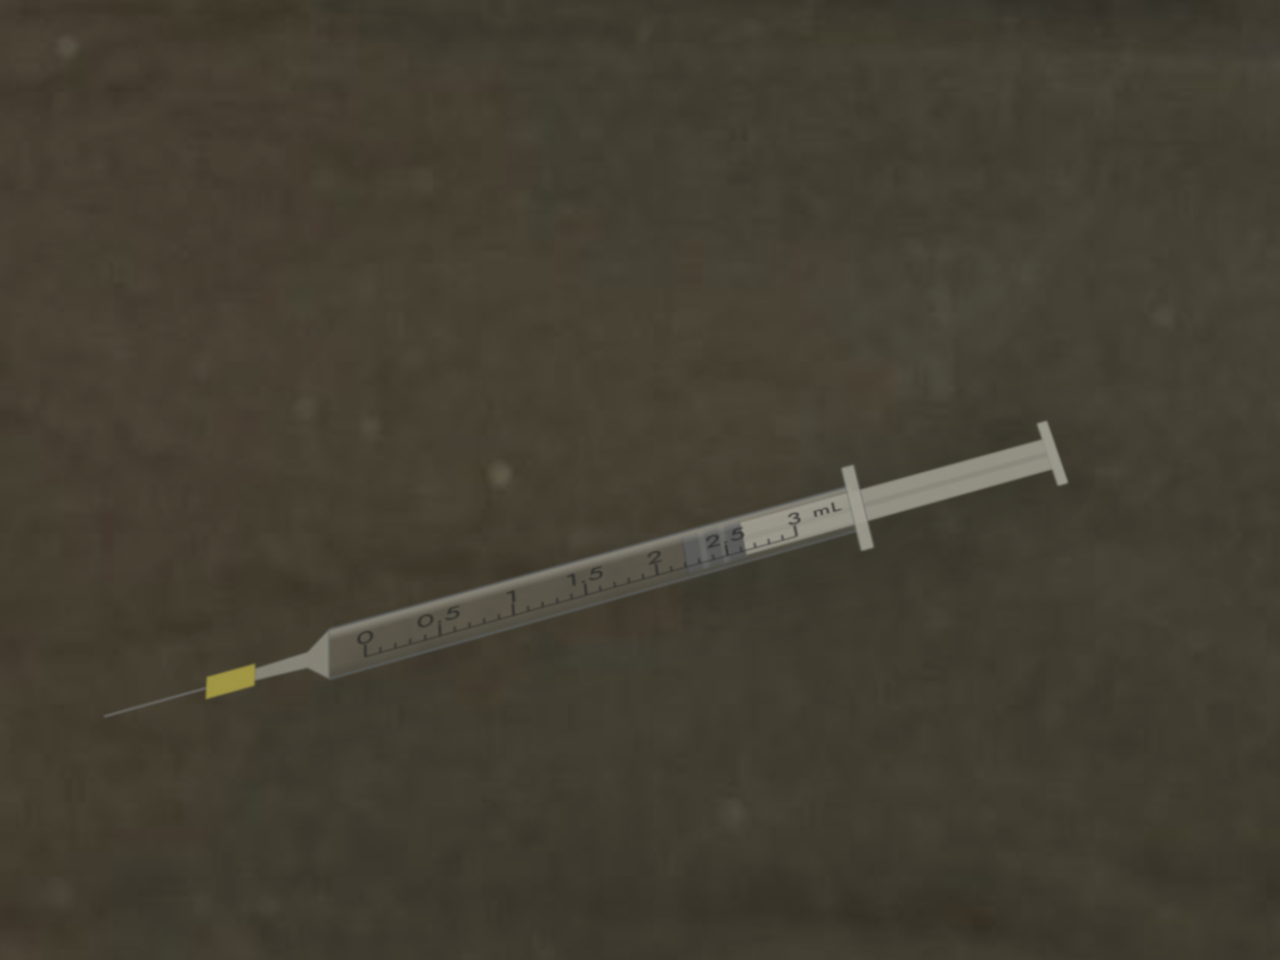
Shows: 2.2 mL
